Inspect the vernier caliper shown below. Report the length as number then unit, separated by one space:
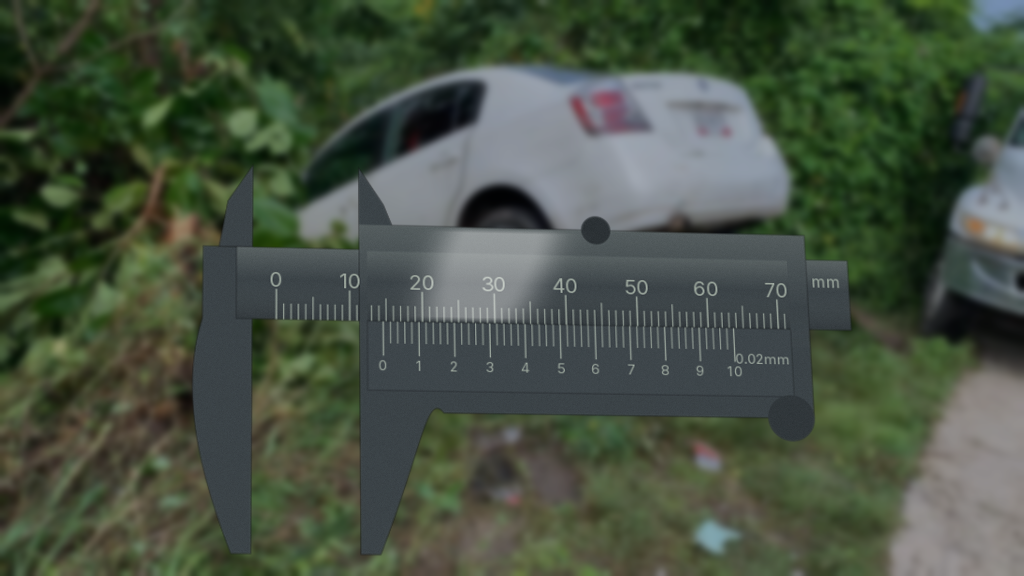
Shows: 14.6 mm
